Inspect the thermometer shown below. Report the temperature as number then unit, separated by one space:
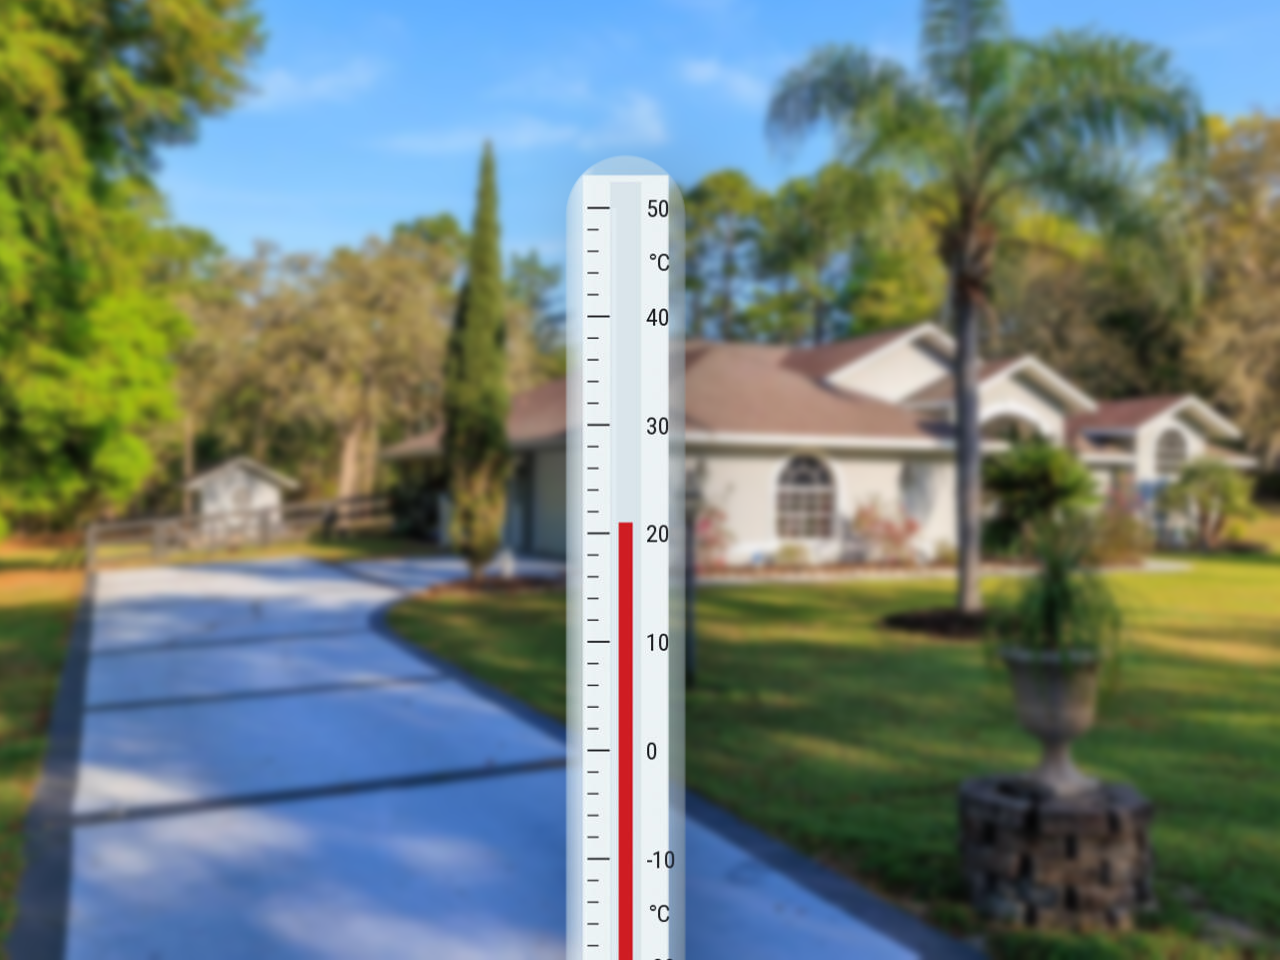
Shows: 21 °C
